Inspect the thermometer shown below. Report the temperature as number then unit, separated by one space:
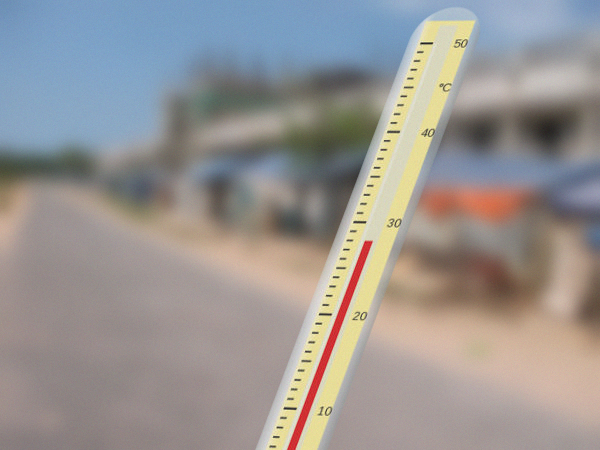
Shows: 28 °C
